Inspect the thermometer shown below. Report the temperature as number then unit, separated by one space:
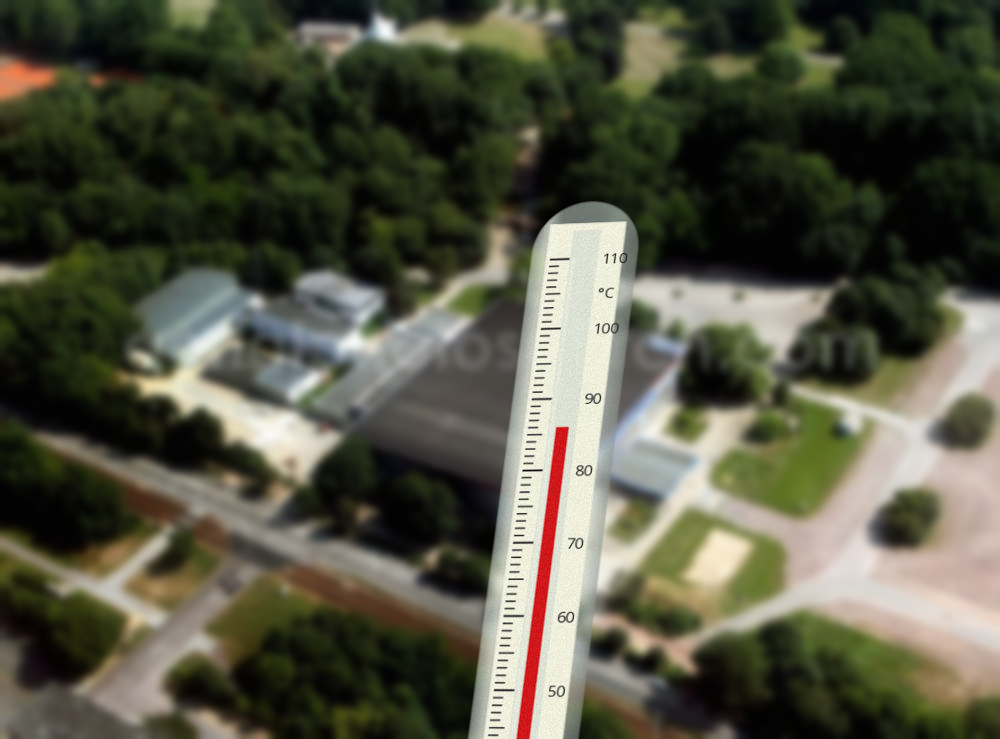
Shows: 86 °C
